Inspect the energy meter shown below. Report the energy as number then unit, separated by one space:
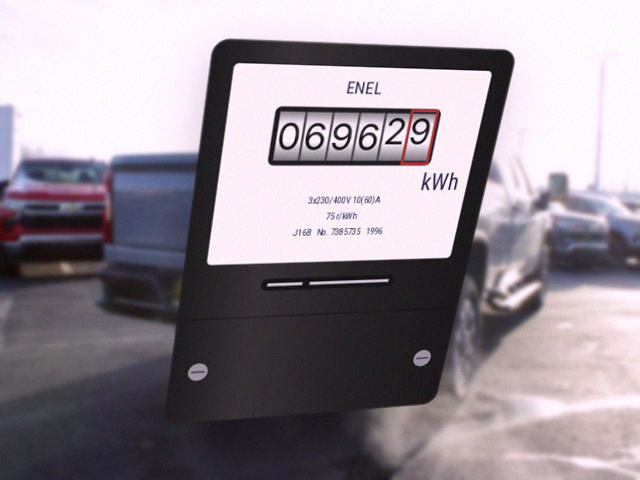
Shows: 6962.9 kWh
